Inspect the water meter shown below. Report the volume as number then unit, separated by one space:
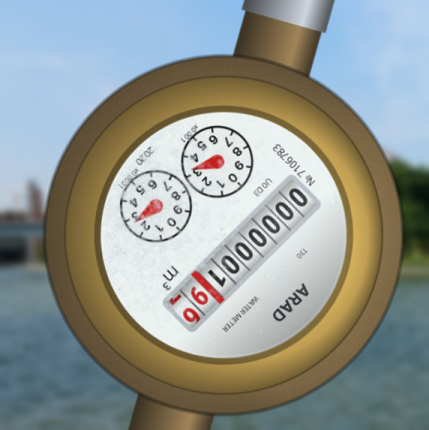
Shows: 1.9632 m³
